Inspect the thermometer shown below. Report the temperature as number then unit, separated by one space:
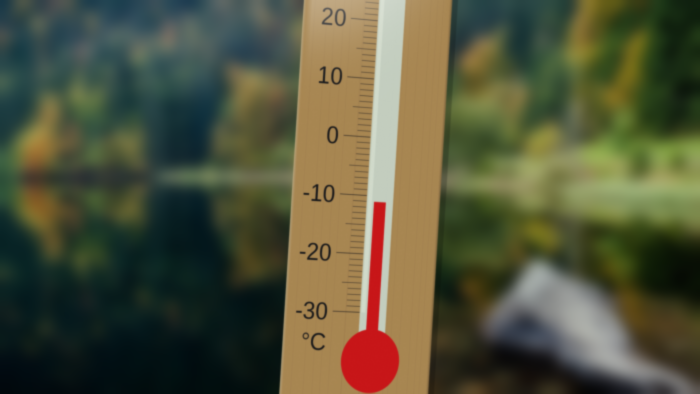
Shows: -11 °C
